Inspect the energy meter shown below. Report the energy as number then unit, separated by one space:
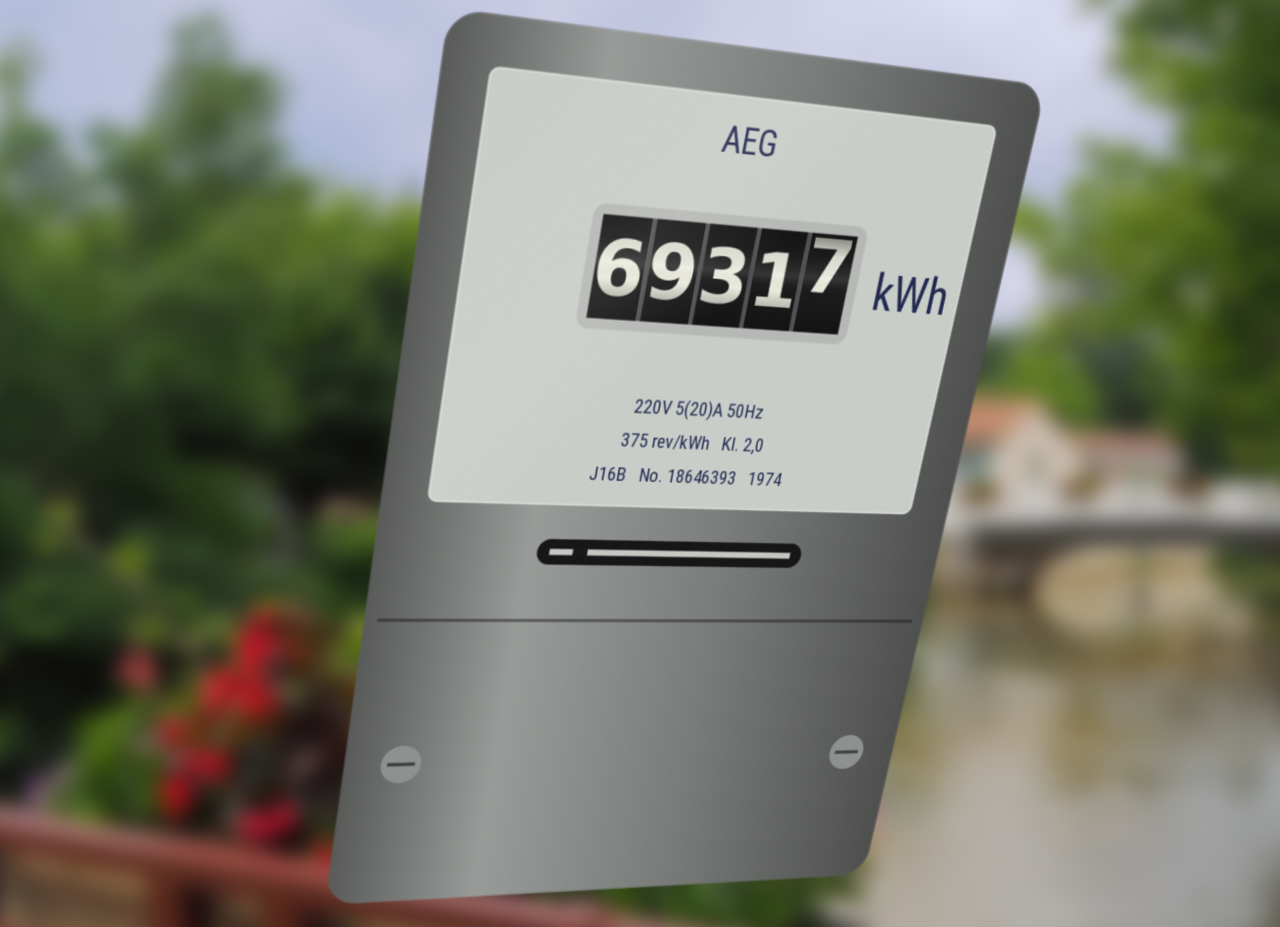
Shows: 69317 kWh
